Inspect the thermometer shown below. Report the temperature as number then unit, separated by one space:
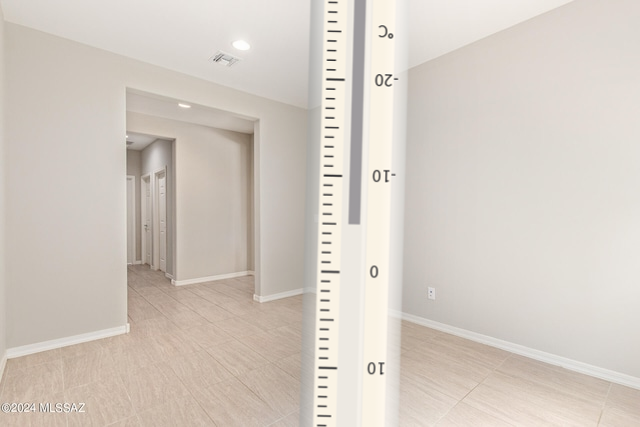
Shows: -5 °C
